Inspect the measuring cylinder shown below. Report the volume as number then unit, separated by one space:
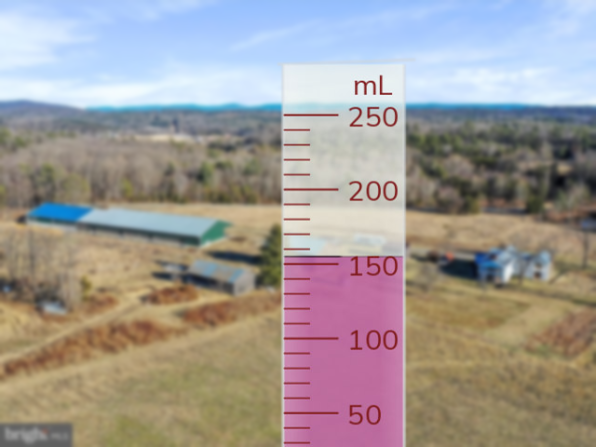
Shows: 155 mL
